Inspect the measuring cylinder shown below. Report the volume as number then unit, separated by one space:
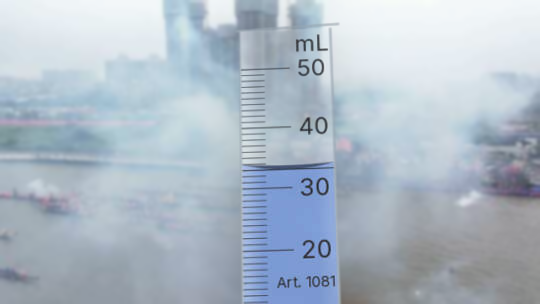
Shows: 33 mL
